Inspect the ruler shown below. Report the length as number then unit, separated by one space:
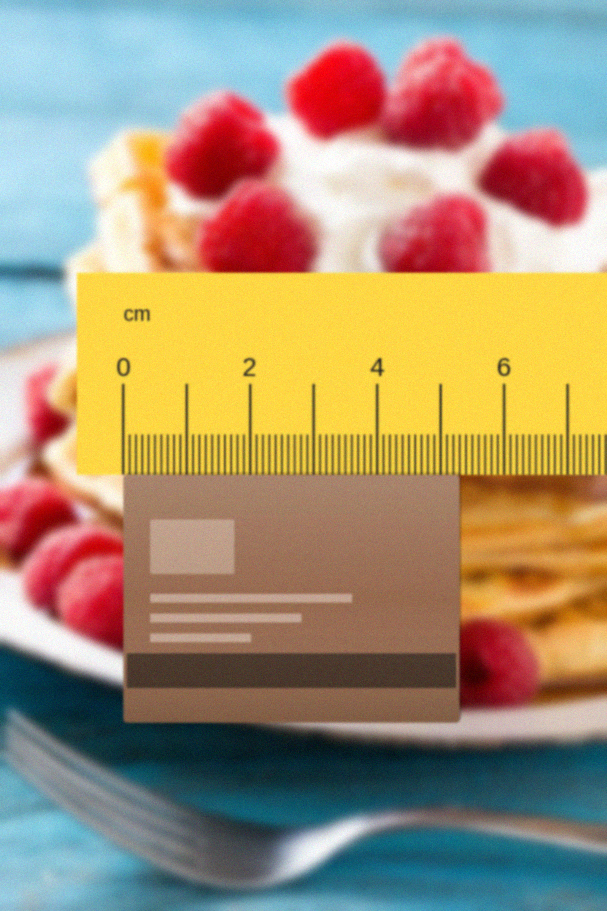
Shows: 5.3 cm
